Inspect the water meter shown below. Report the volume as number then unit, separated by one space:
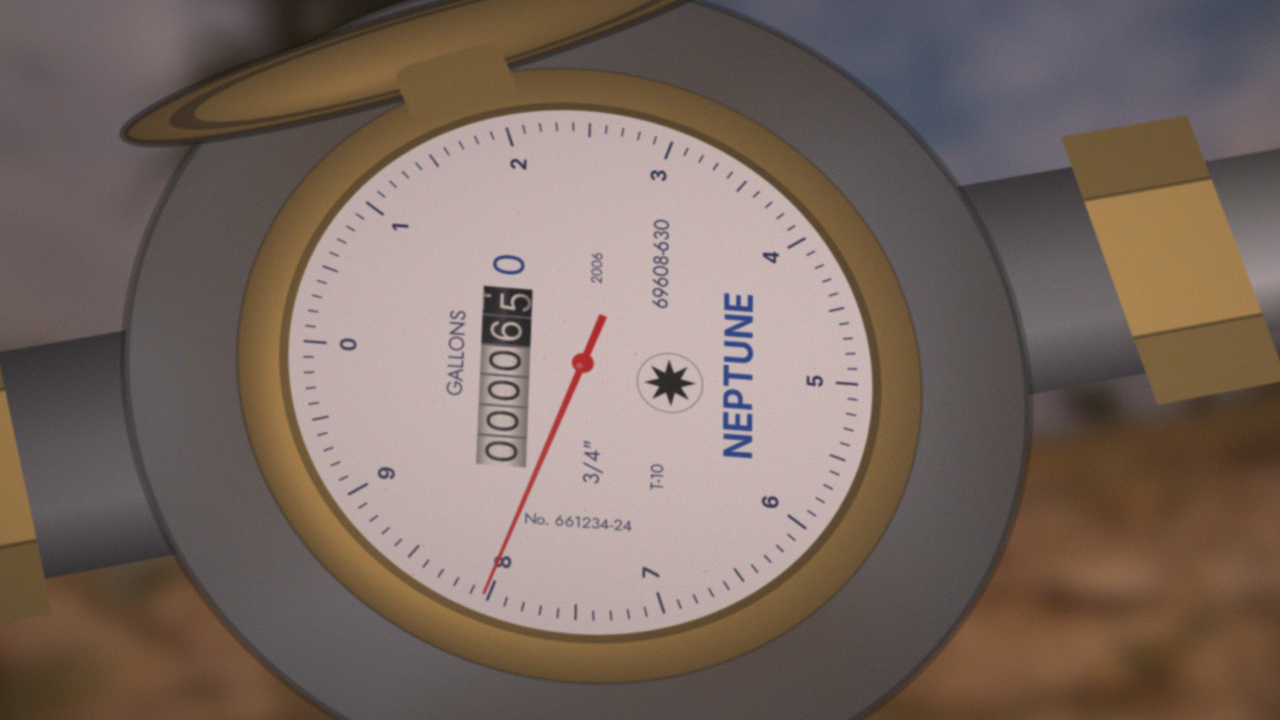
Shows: 648.0 gal
